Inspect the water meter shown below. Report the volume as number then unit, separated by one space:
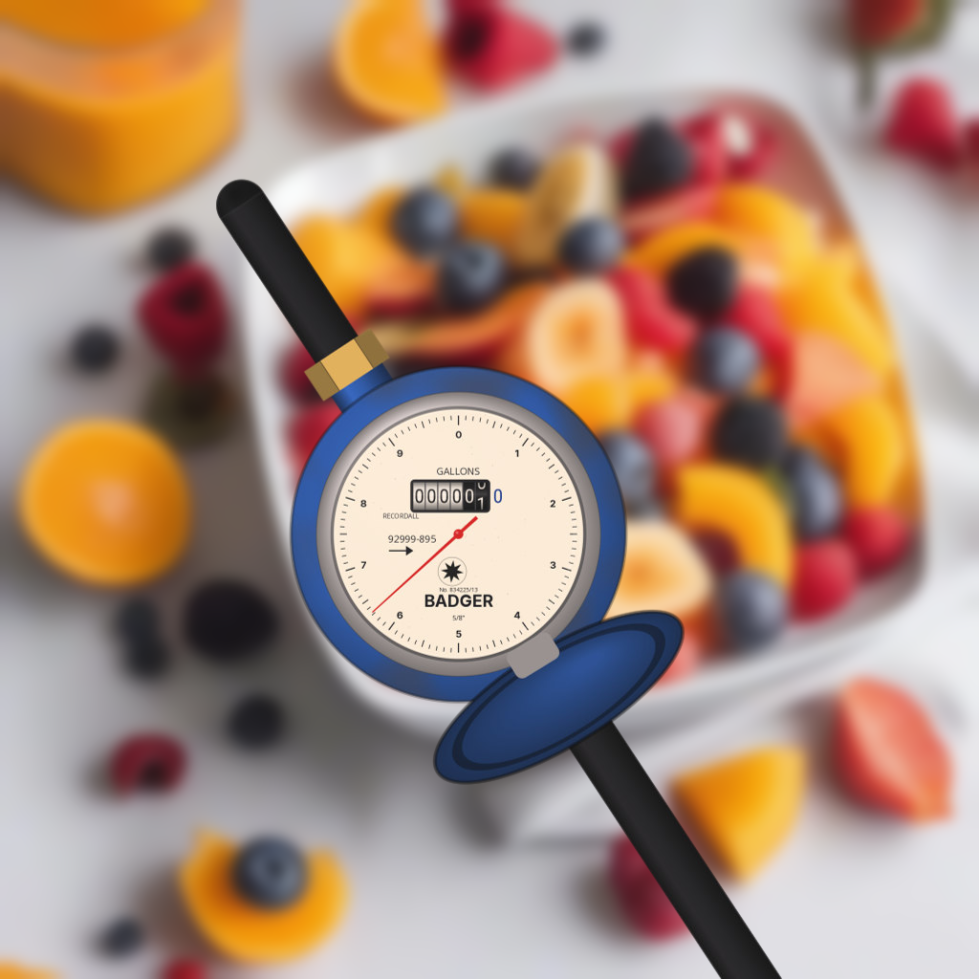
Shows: 6.3 gal
